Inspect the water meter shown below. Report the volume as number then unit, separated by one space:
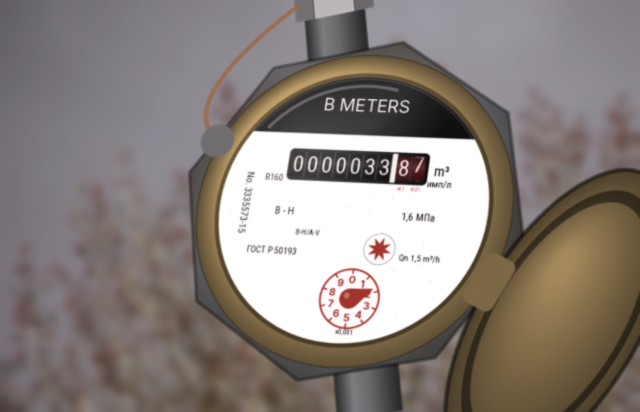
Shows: 33.871 m³
